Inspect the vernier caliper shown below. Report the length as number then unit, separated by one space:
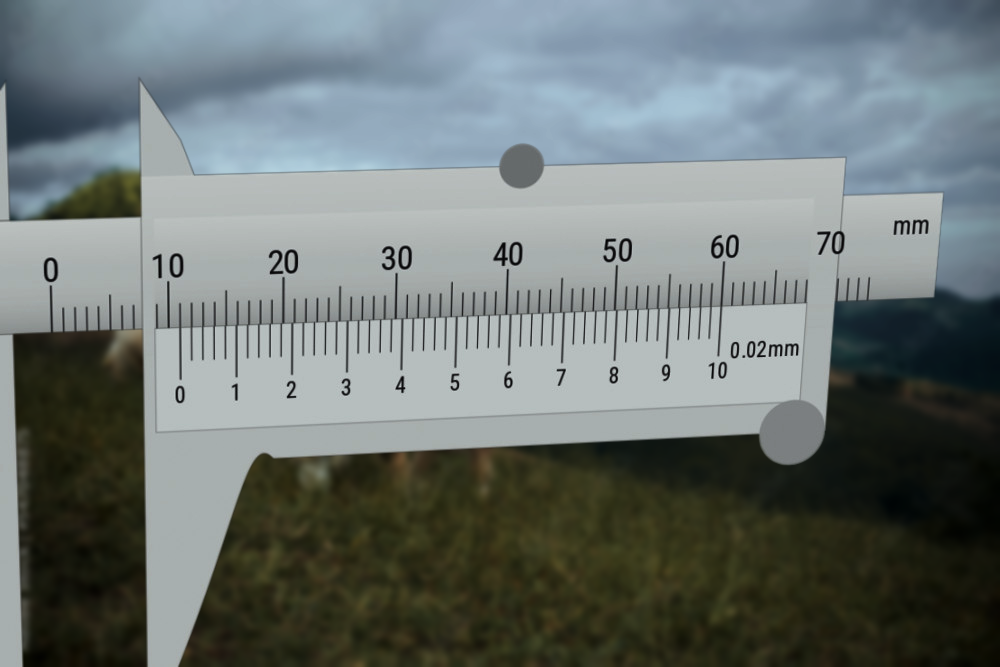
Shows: 11.0 mm
